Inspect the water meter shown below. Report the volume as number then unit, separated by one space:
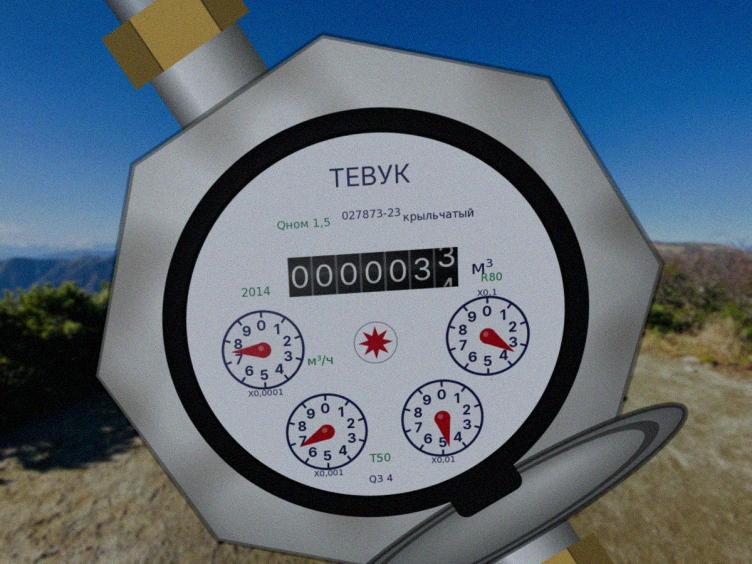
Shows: 33.3467 m³
